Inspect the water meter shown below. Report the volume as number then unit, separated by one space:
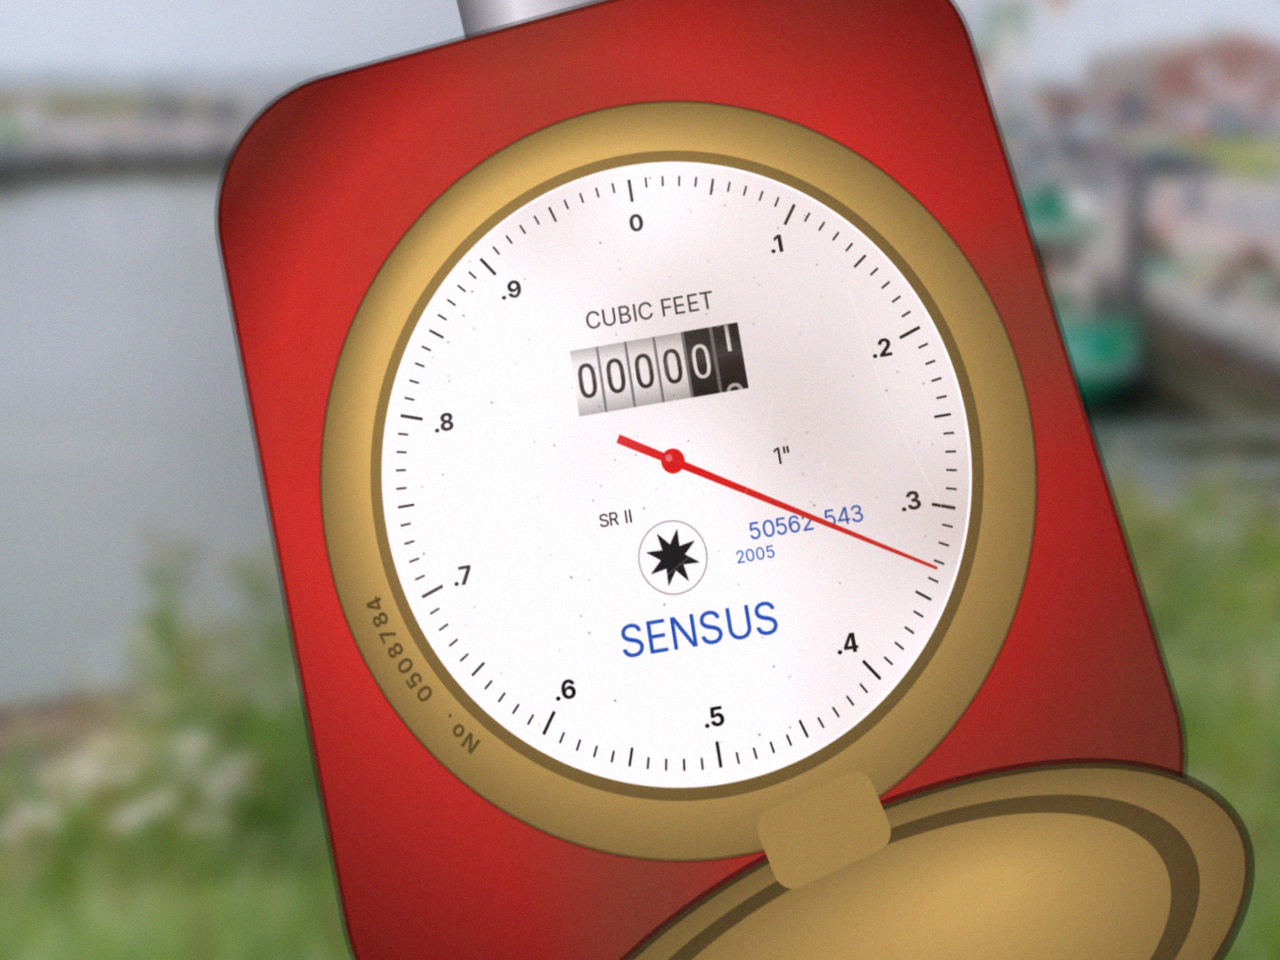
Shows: 1.33 ft³
